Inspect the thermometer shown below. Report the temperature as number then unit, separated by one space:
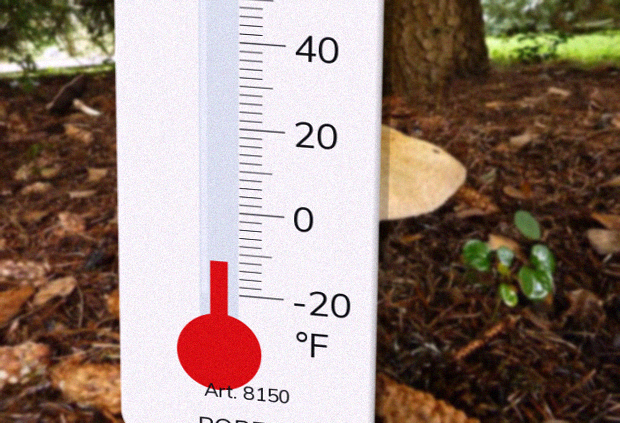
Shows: -12 °F
